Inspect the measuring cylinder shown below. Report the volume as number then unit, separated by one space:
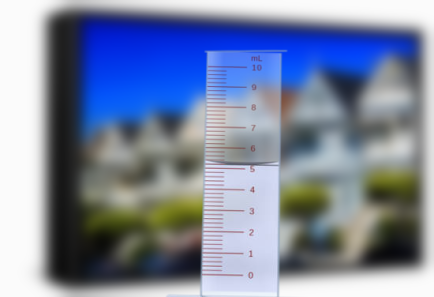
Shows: 5.2 mL
